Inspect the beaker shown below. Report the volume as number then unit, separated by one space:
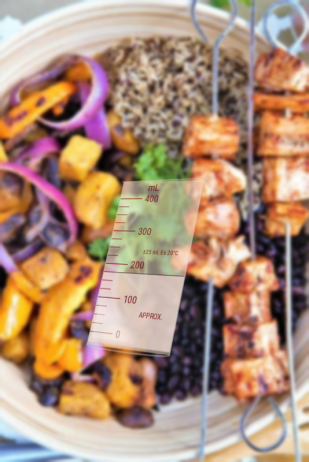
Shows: 175 mL
